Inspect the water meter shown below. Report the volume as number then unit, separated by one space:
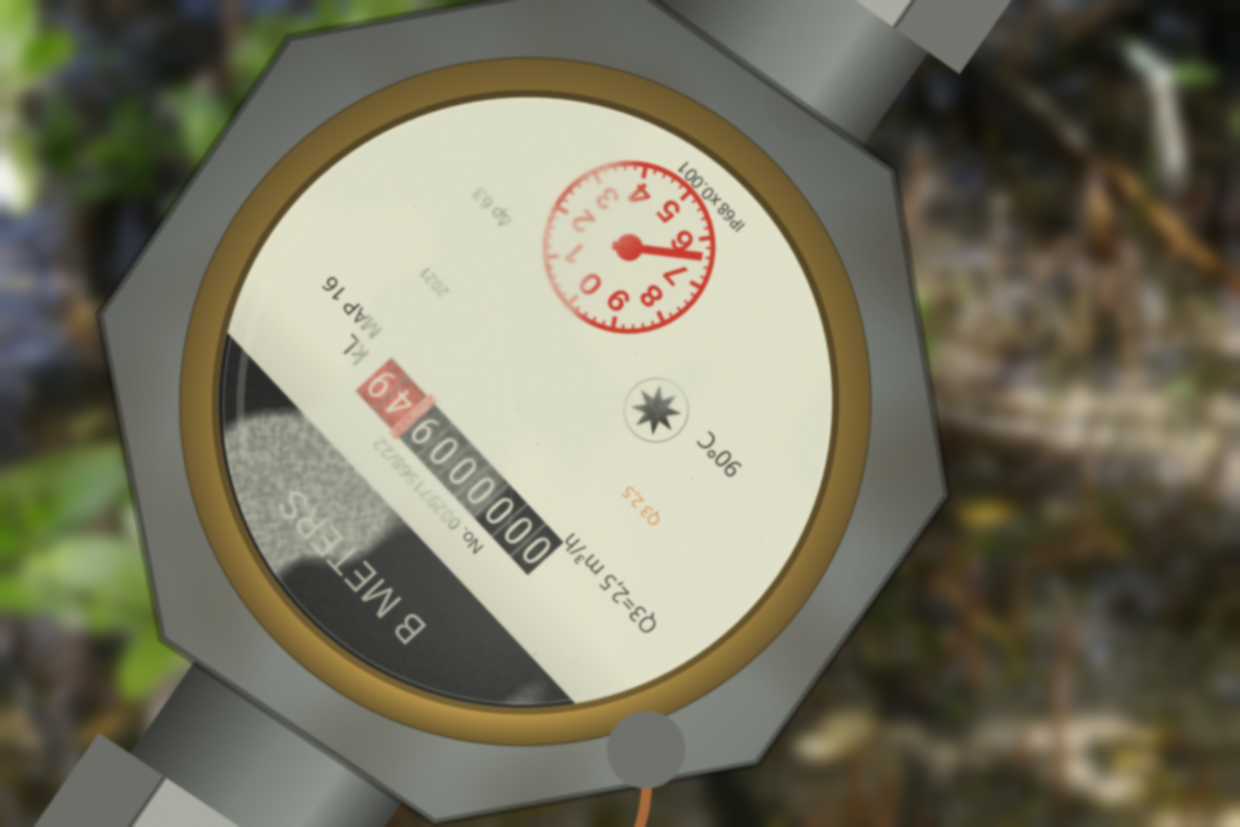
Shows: 9.496 kL
